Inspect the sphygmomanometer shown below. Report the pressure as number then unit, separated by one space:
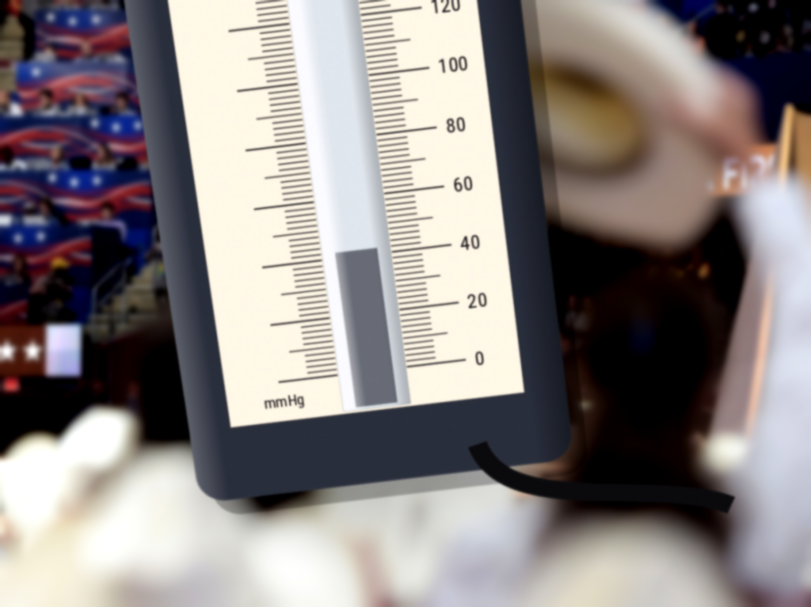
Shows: 42 mmHg
